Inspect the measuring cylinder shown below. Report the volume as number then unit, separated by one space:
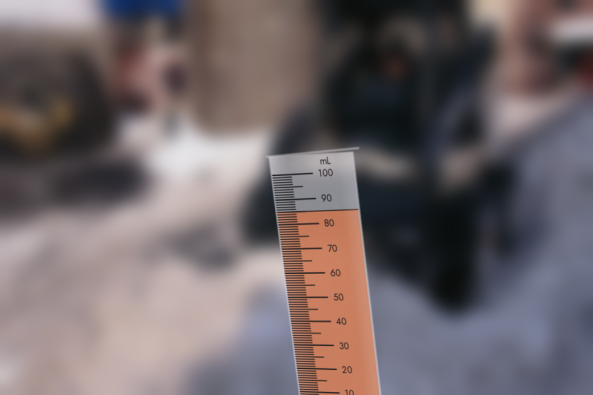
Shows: 85 mL
